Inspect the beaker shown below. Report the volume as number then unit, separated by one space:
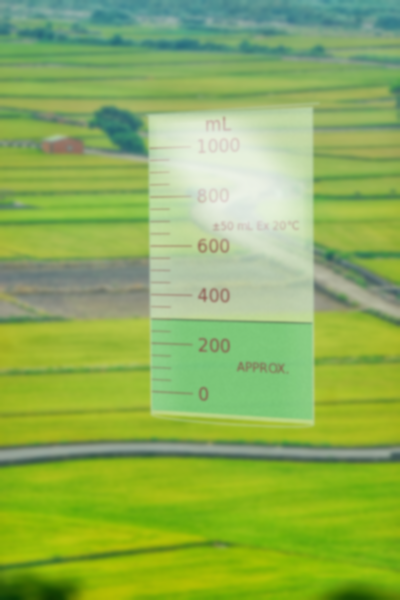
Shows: 300 mL
